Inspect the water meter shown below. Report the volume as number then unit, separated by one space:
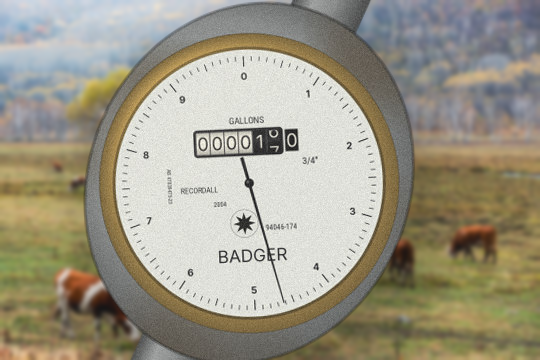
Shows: 164.6 gal
